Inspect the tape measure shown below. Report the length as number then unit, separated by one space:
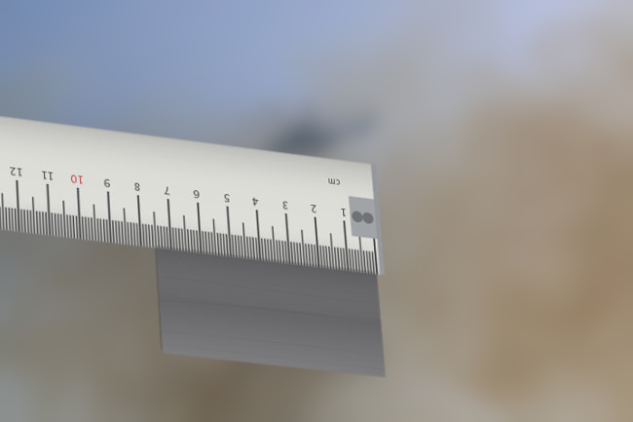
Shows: 7.5 cm
